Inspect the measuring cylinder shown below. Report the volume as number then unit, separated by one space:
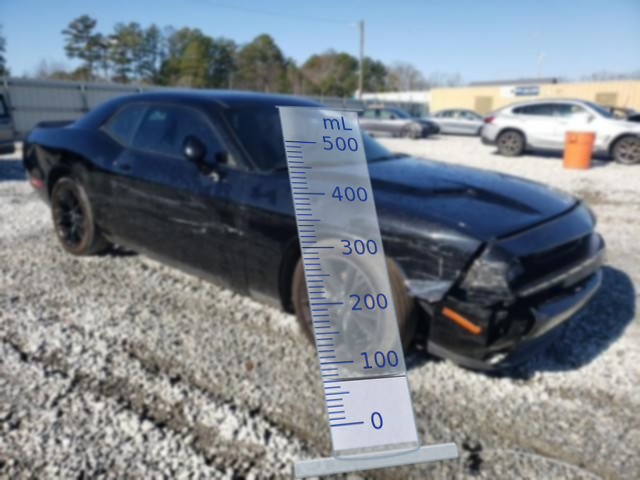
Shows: 70 mL
